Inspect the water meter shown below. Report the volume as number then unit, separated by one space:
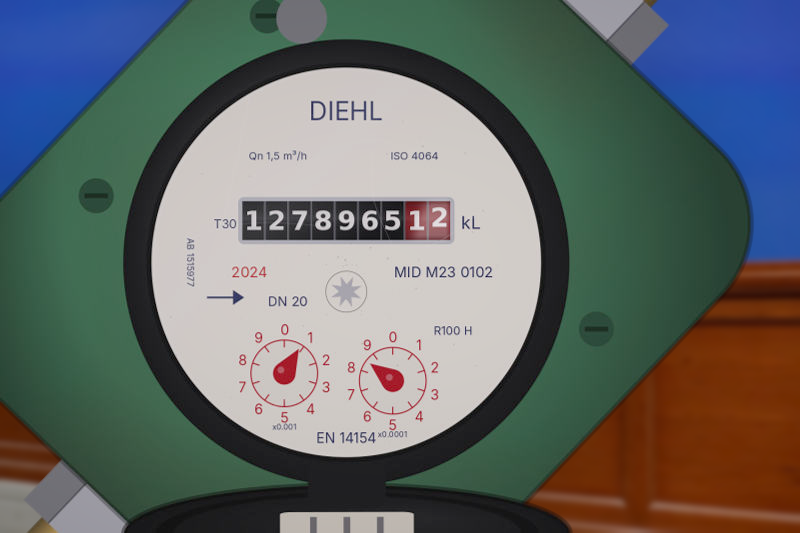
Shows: 1278965.1208 kL
